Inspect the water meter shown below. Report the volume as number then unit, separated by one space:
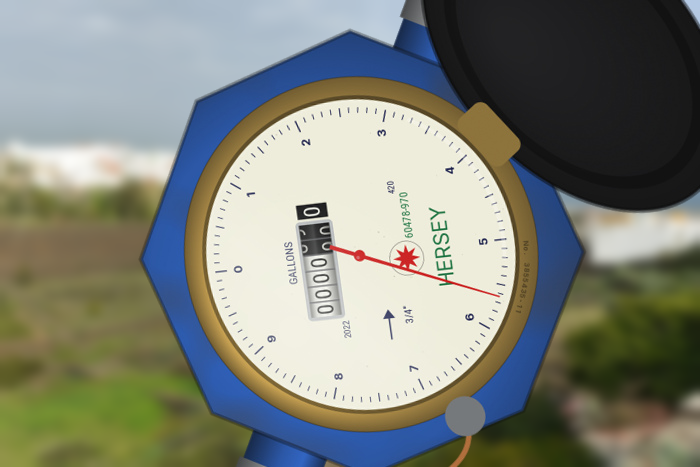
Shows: 895.6 gal
